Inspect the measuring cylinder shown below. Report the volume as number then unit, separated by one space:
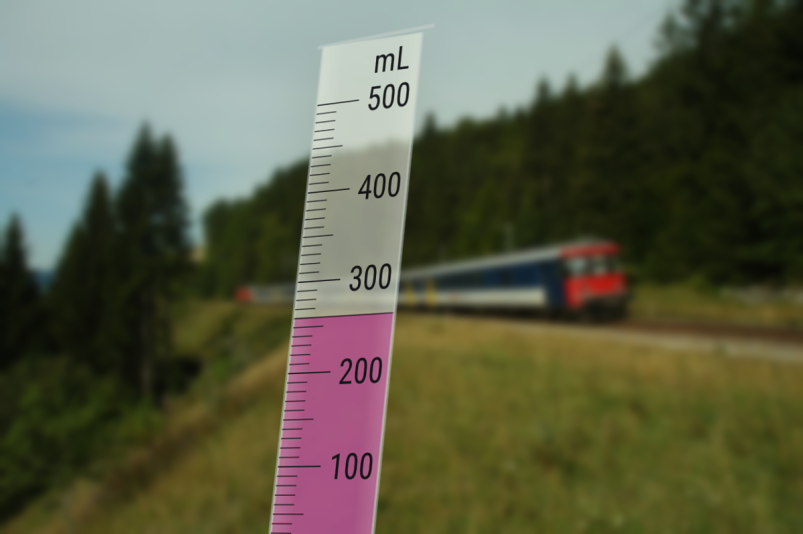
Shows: 260 mL
